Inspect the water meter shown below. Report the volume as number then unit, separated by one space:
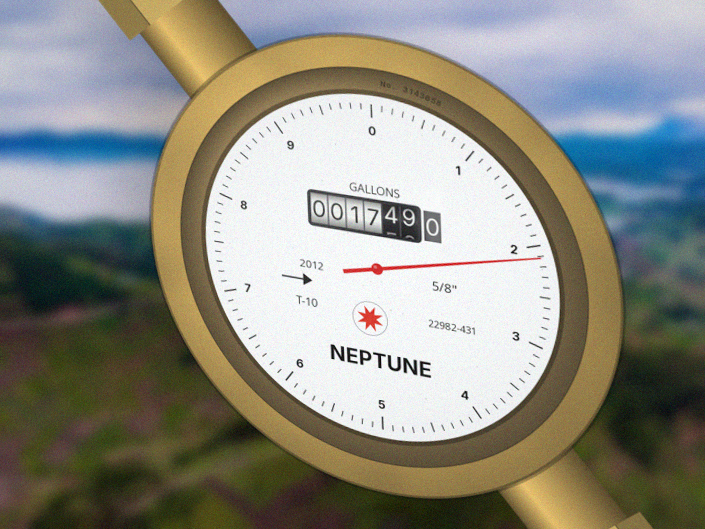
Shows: 17492.1 gal
